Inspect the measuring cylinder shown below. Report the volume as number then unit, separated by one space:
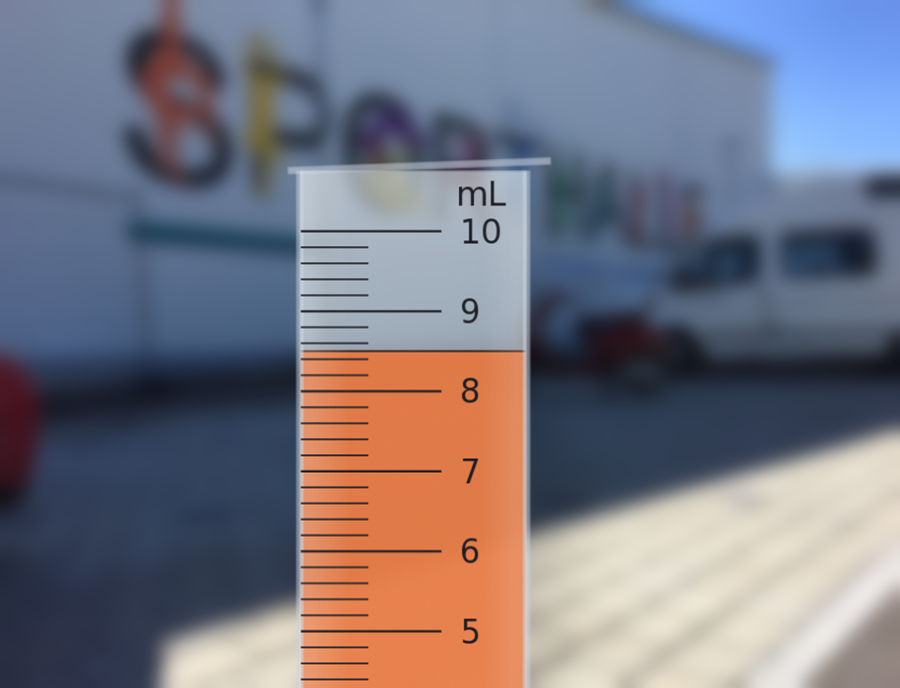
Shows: 8.5 mL
